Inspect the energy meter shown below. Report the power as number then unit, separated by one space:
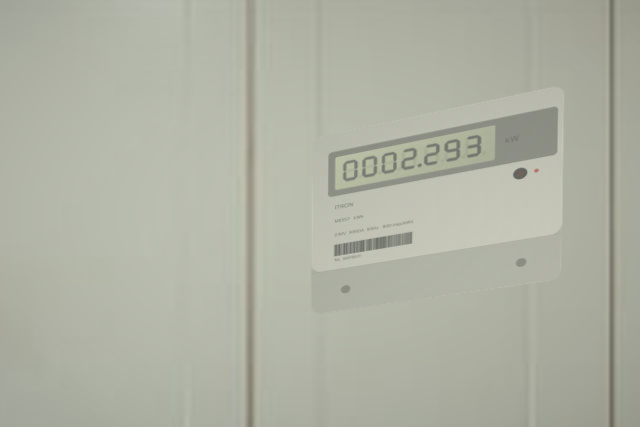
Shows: 2.293 kW
